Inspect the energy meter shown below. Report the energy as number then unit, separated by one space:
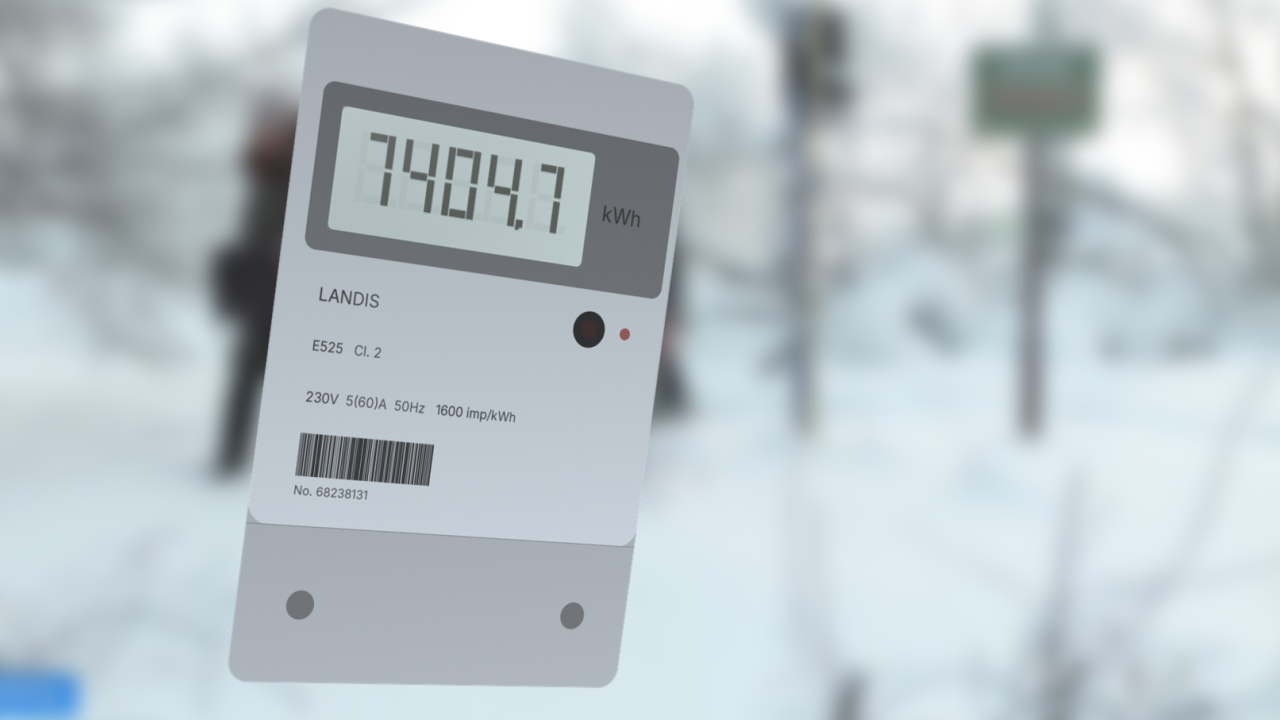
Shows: 7404.7 kWh
